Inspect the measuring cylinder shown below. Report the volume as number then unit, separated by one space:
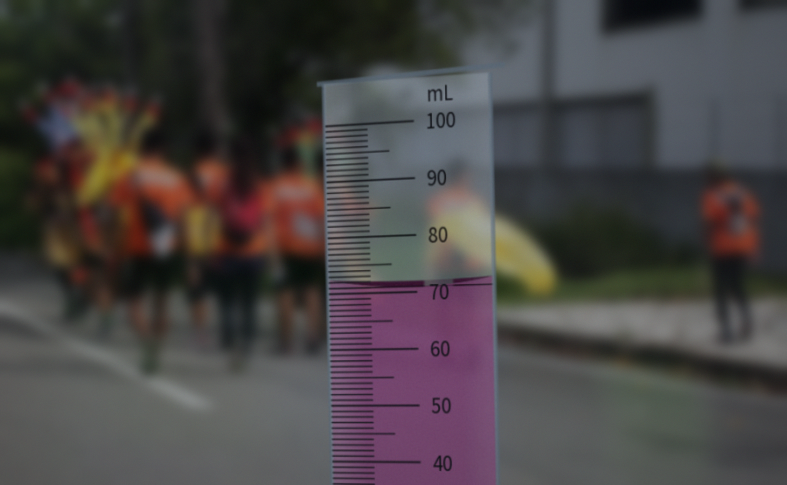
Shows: 71 mL
